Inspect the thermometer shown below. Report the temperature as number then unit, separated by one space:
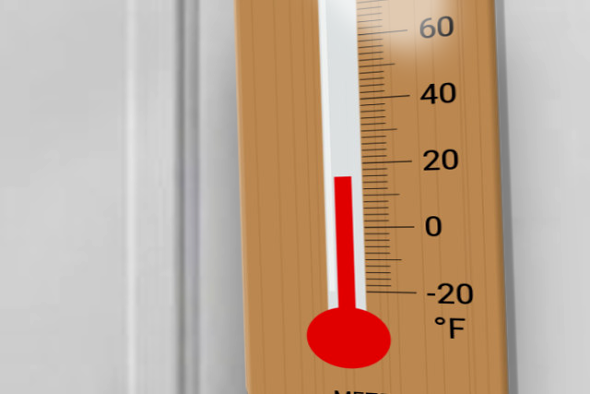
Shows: 16 °F
